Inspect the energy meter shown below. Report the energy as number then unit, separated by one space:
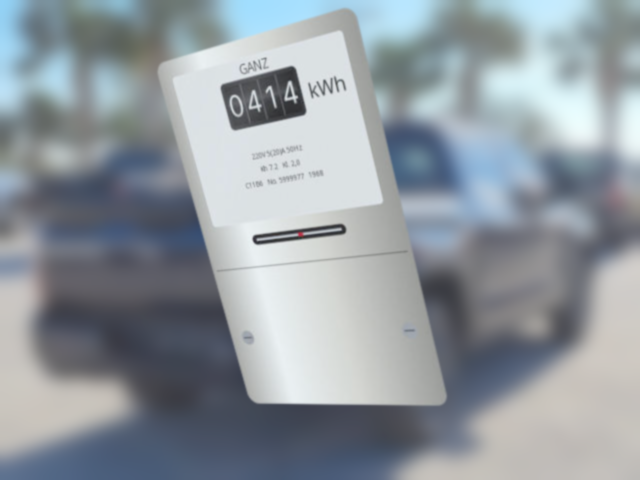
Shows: 414 kWh
